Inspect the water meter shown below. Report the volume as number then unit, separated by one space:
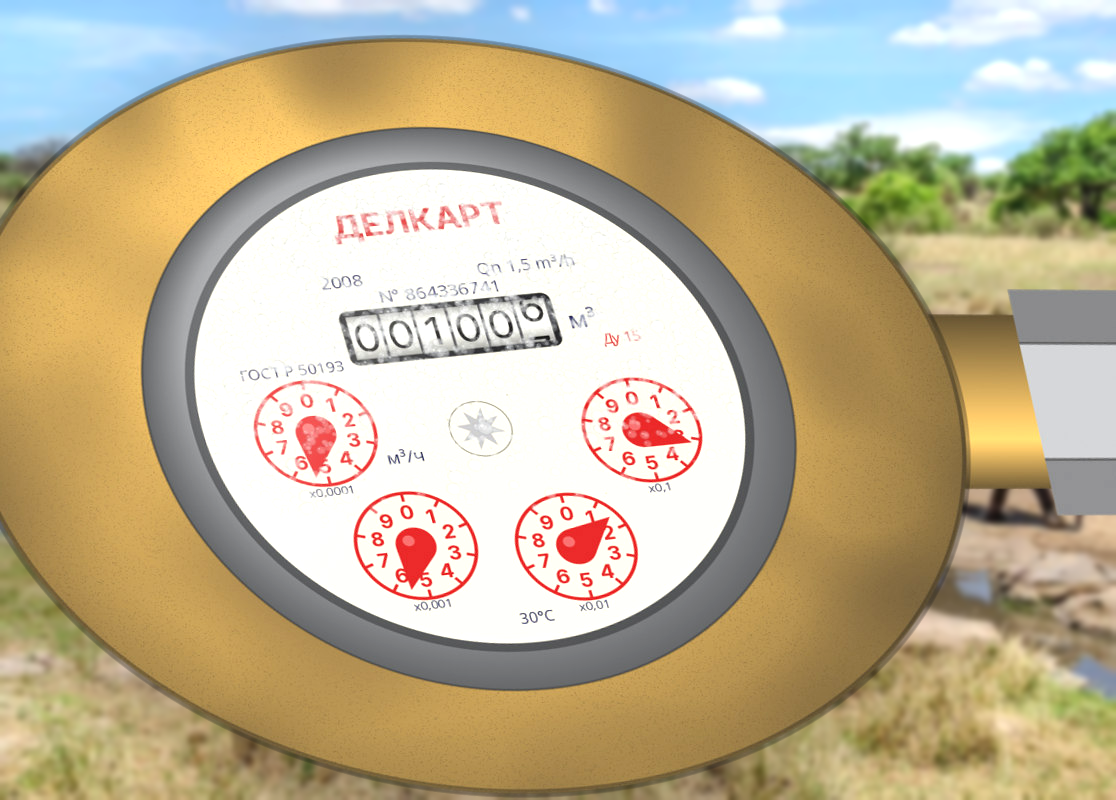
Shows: 1006.3155 m³
